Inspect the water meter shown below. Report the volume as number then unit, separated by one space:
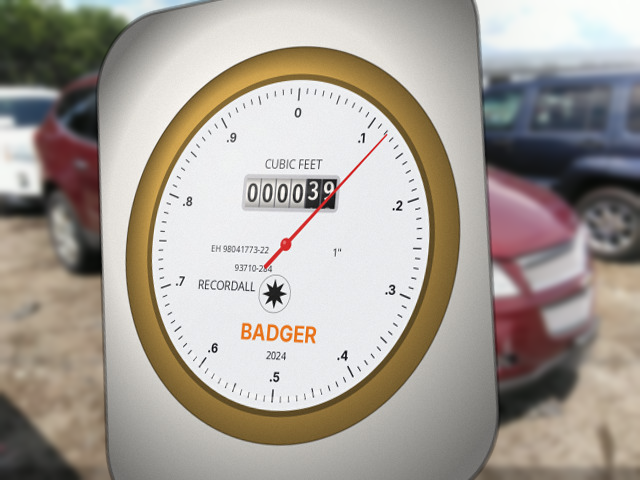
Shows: 39.12 ft³
